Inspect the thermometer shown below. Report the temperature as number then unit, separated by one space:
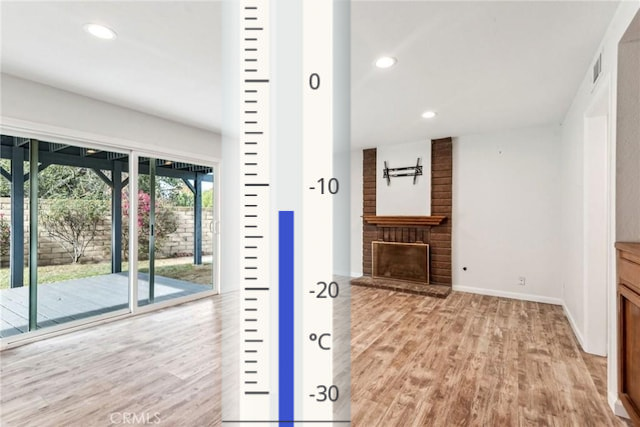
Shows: -12.5 °C
